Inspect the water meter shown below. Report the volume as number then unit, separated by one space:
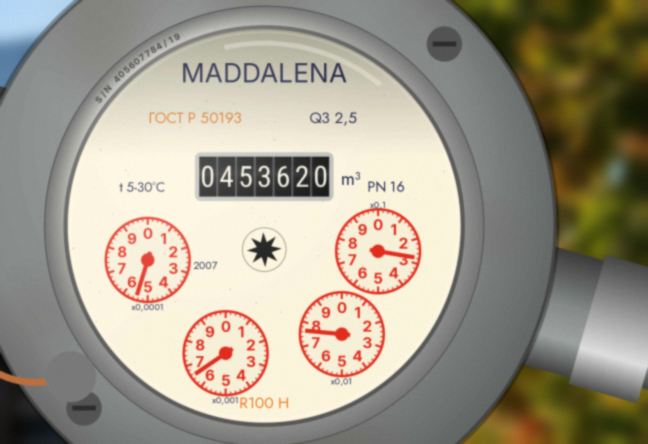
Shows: 453620.2765 m³
